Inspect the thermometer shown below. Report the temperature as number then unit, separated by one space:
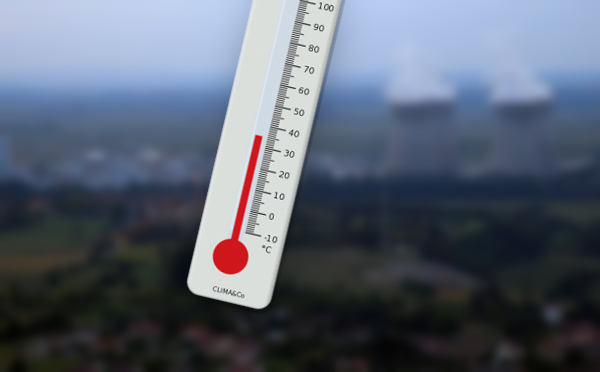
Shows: 35 °C
